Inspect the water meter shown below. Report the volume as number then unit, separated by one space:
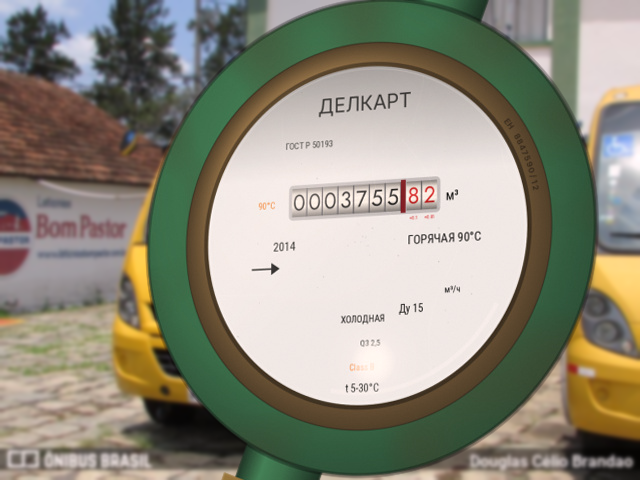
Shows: 3755.82 m³
